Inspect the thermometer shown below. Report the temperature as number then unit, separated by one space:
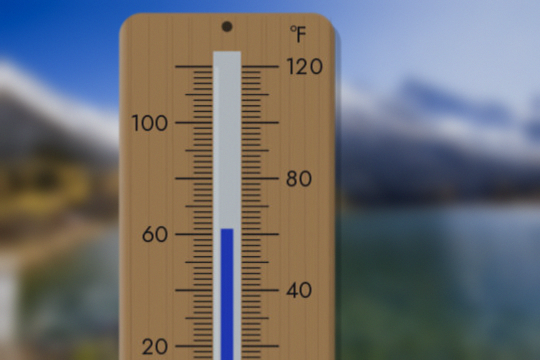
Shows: 62 °F
